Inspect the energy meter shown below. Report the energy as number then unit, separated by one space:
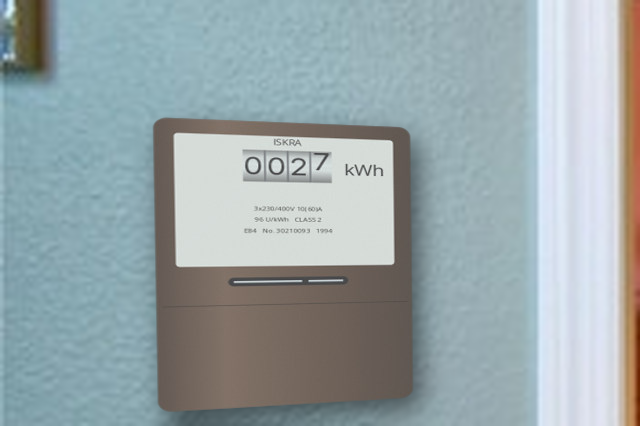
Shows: 27 kWh
